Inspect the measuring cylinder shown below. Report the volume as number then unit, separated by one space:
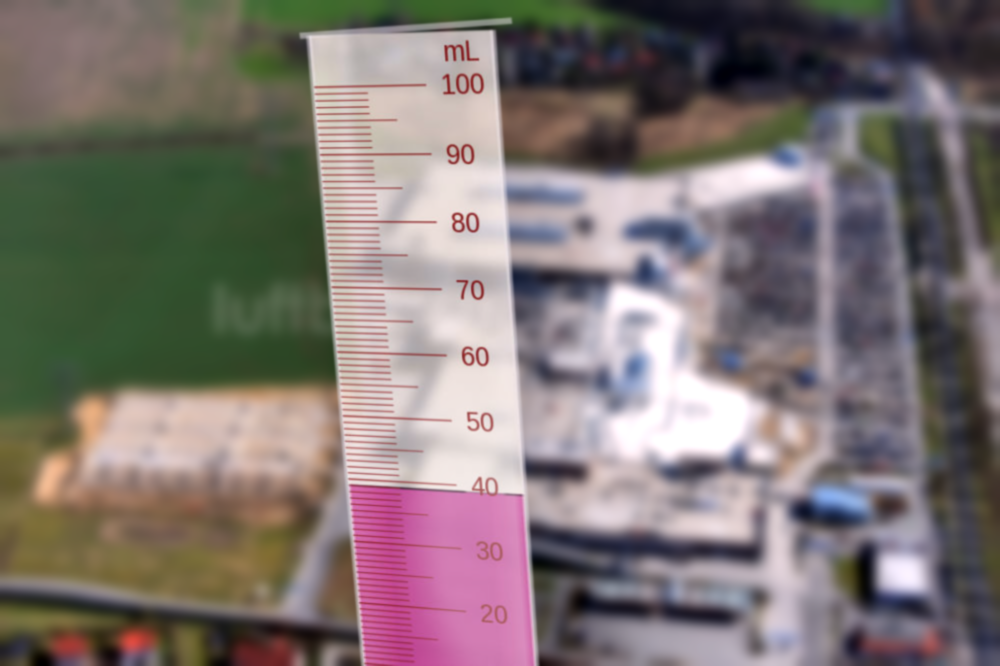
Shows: 39 mL
